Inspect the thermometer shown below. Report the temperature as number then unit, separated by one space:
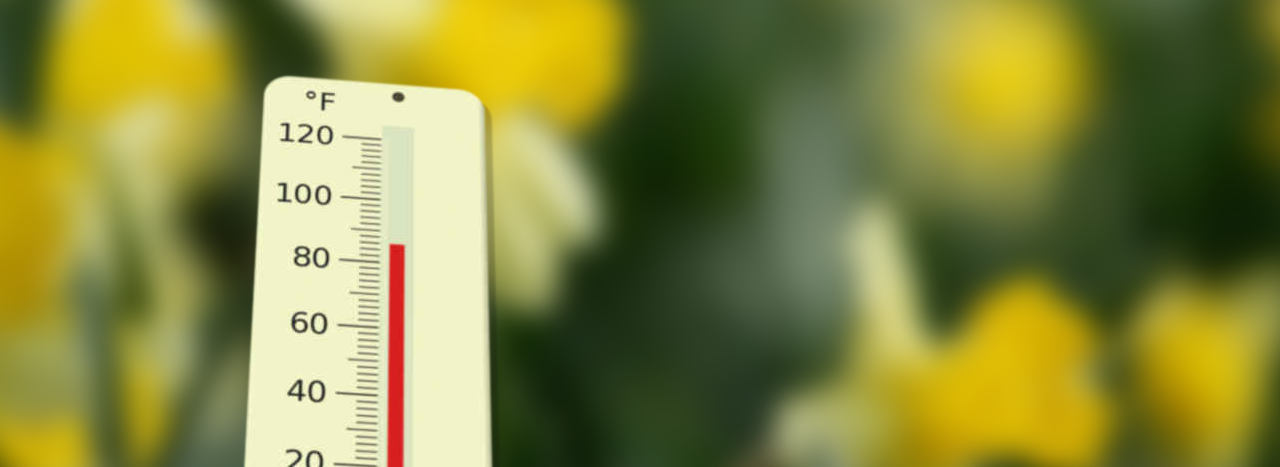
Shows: 86 °F
